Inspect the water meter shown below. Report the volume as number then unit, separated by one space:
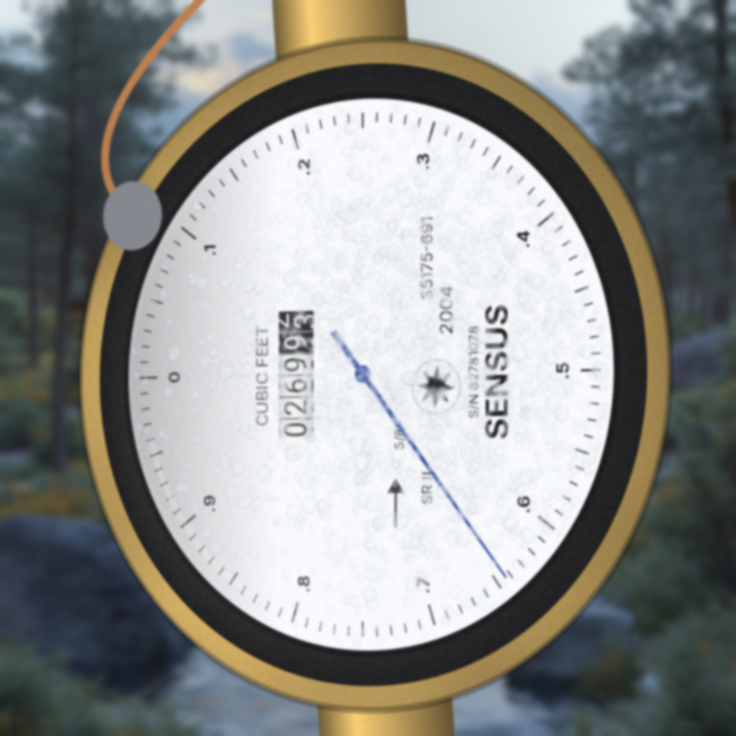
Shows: 26992.64 ft³
